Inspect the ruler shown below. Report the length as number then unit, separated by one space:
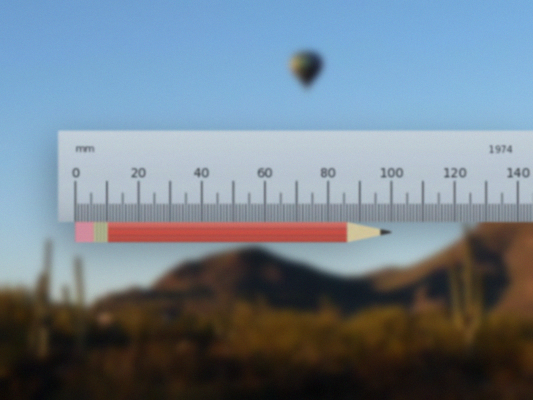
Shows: 100 mm
